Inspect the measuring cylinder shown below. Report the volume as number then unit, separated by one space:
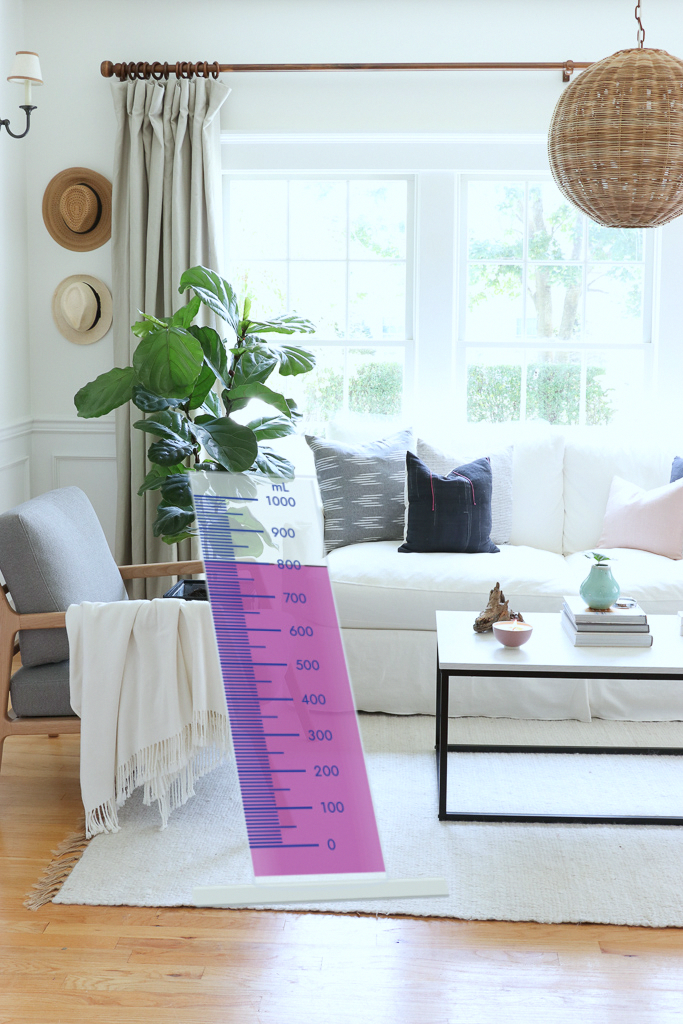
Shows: 800 mL
